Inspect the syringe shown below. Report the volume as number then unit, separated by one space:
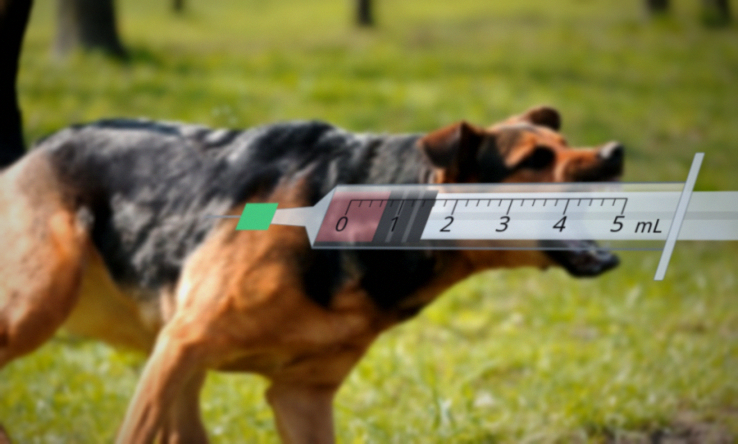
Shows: 0.7 mL
